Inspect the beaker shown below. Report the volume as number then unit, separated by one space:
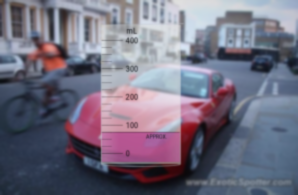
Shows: 75 mL
